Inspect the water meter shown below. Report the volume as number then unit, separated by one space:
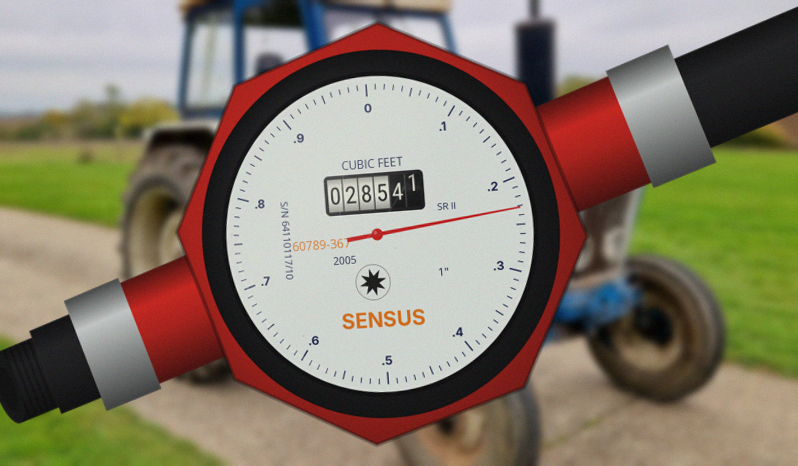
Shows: 28541.23 ft³
